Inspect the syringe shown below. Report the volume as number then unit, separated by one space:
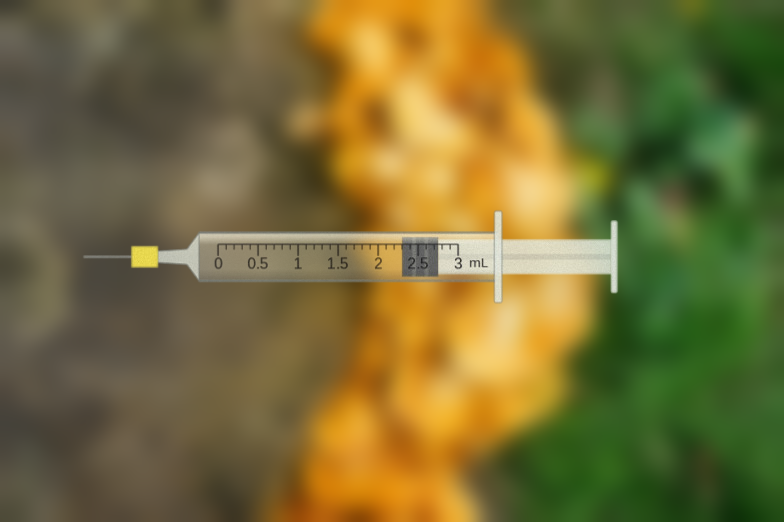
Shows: 2.3 mL
